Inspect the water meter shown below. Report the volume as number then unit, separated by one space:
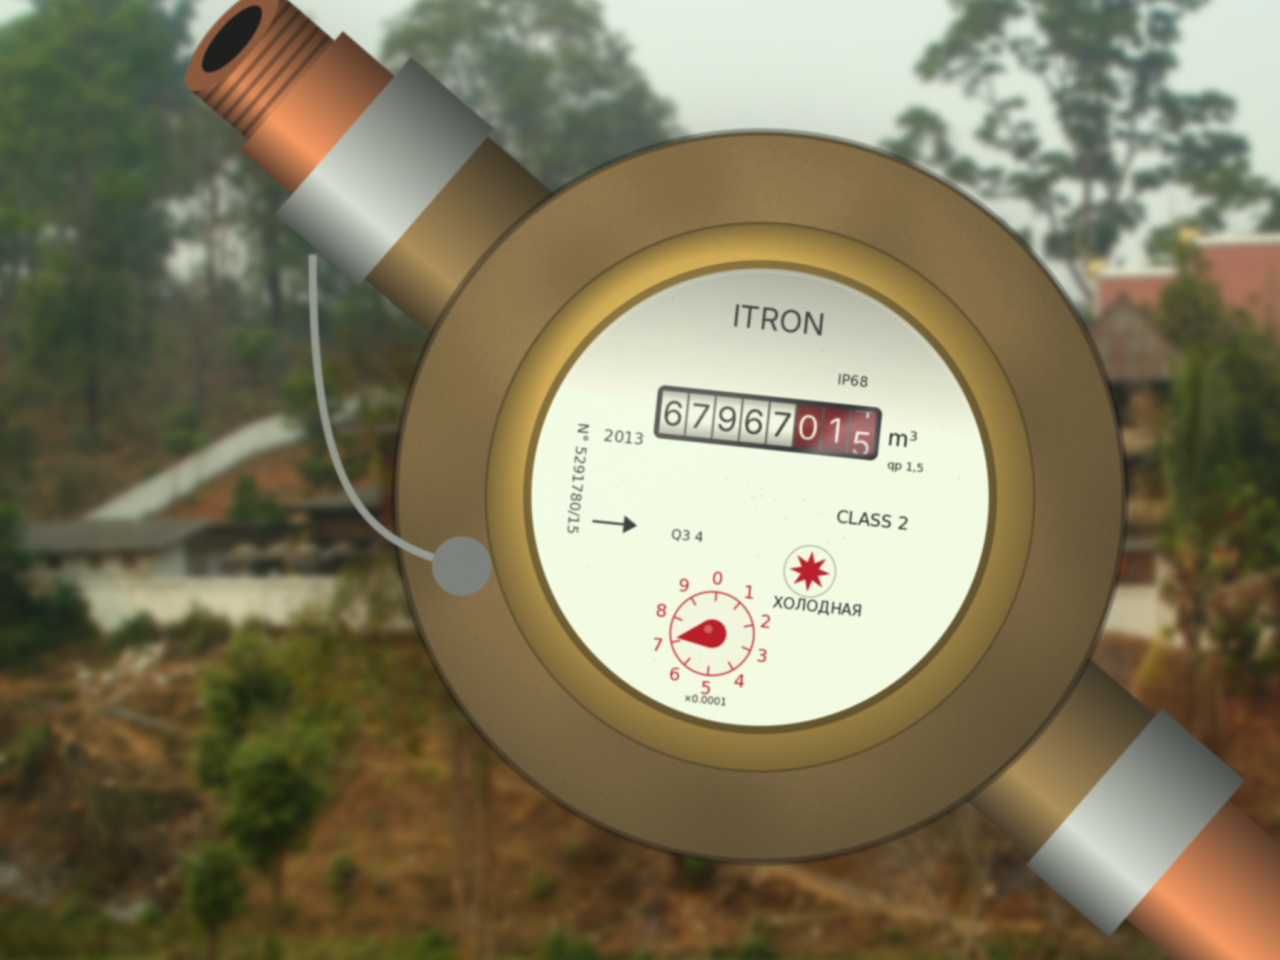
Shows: 67967.0147 m³
